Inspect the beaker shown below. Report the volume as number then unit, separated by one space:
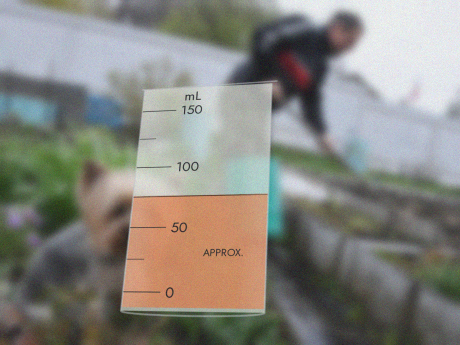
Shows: 75 mL
